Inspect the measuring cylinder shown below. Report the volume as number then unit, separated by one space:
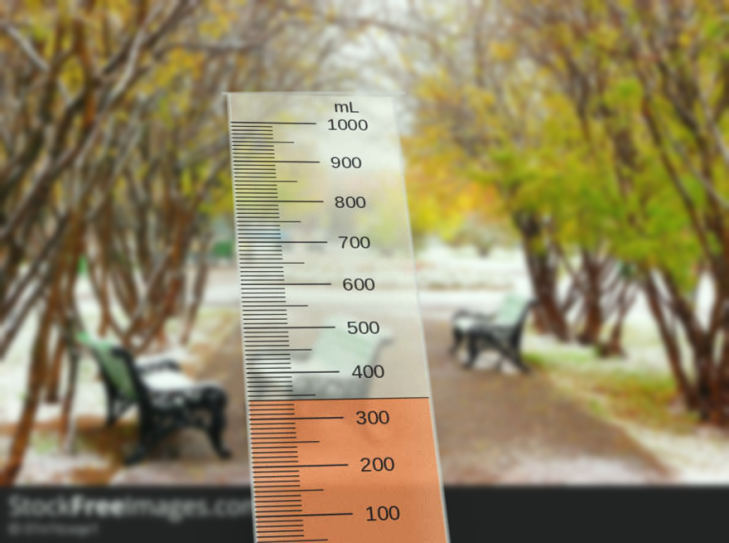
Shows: 340 mL
